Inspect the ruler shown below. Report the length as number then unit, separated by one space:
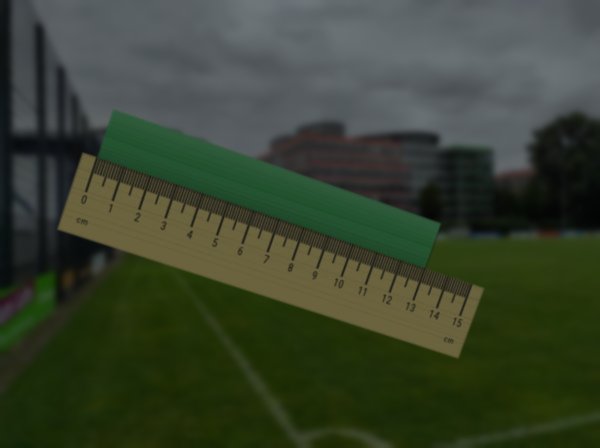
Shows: 13 cm
